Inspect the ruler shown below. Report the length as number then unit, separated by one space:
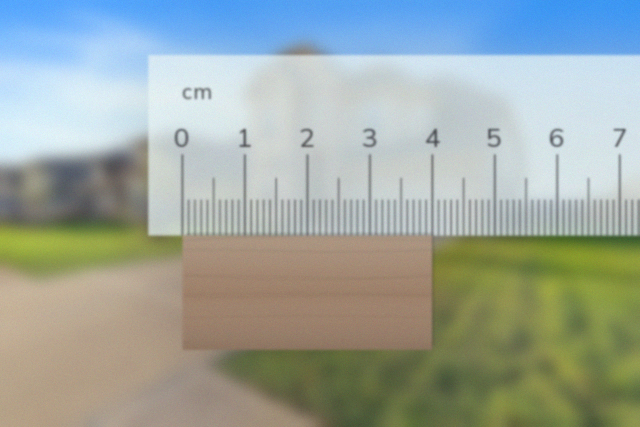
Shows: 4 cm
